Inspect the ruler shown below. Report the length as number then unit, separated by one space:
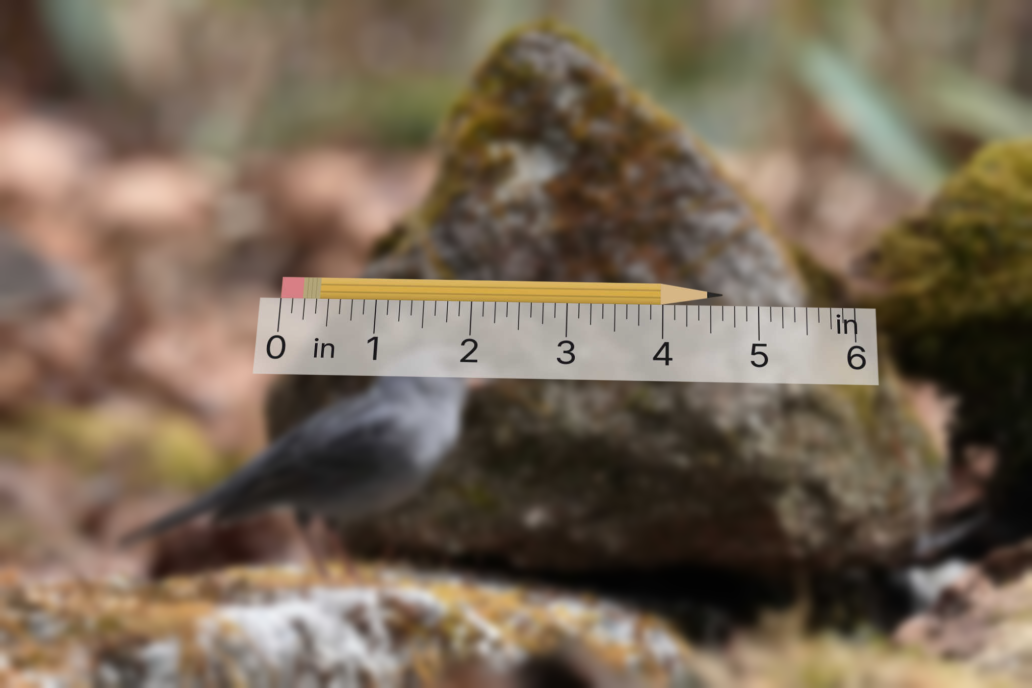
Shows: 4.625 in
